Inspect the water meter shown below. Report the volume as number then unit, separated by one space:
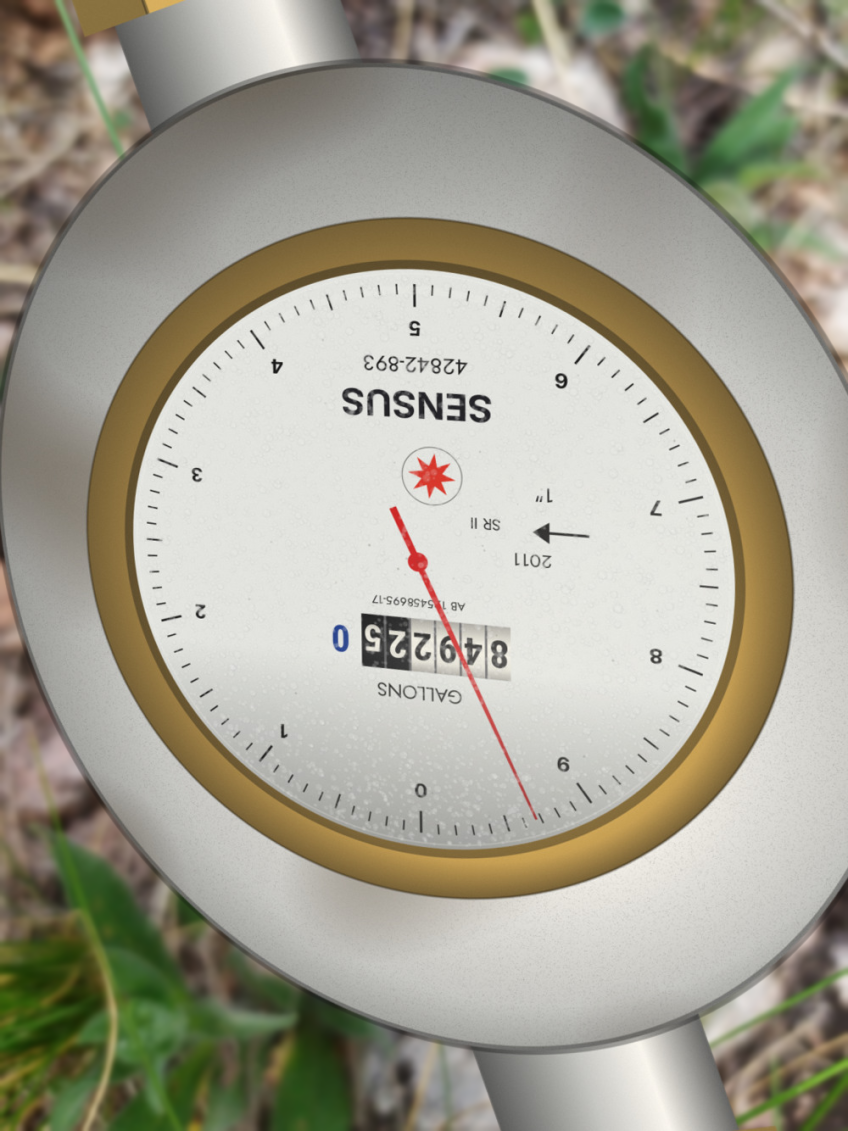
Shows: 8492249.3 gal
